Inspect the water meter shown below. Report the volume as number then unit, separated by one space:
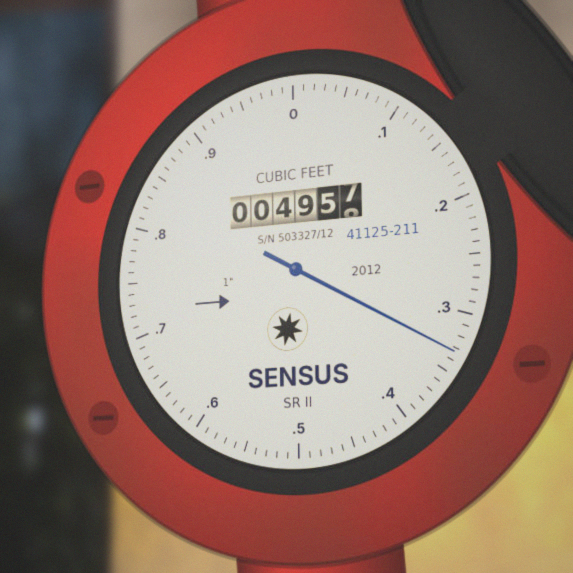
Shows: 4957.33 ft³
